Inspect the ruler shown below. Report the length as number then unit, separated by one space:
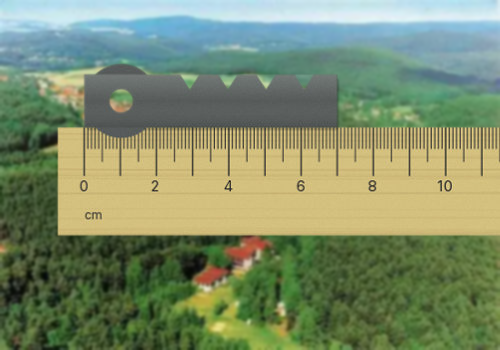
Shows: 7 cm
